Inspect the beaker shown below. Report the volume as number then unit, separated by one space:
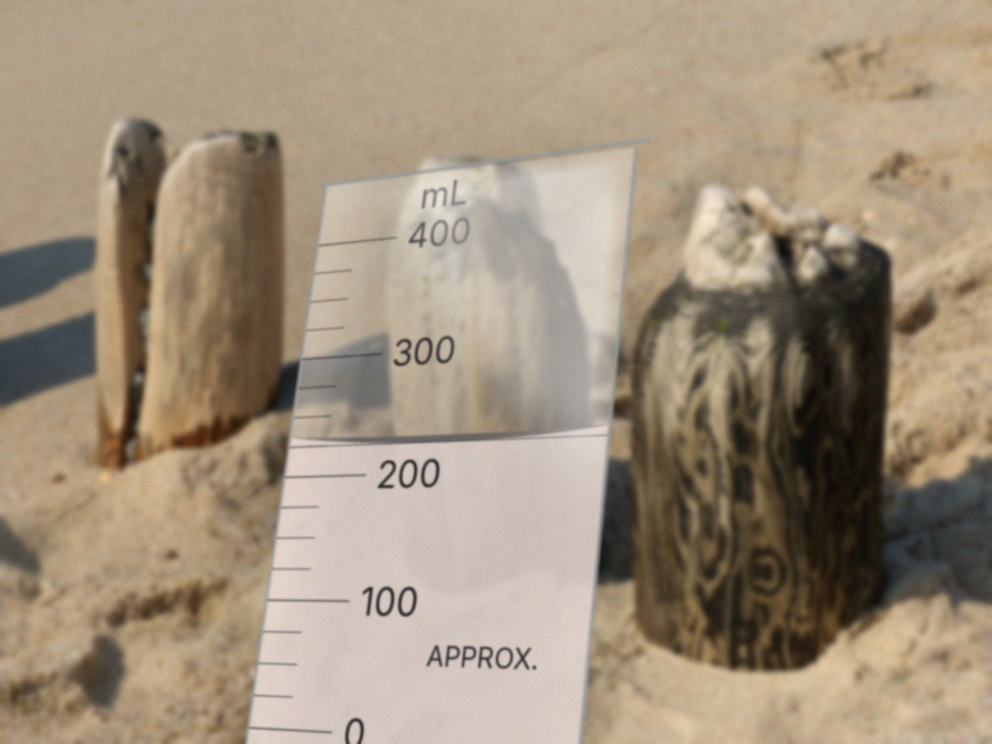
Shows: 225 mL
